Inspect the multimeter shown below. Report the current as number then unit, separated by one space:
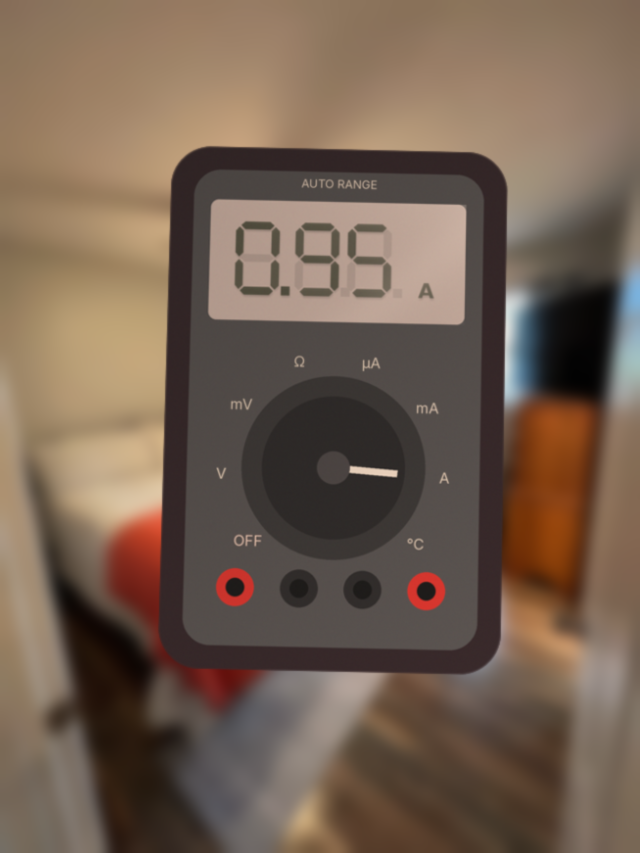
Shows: 0.95 A
